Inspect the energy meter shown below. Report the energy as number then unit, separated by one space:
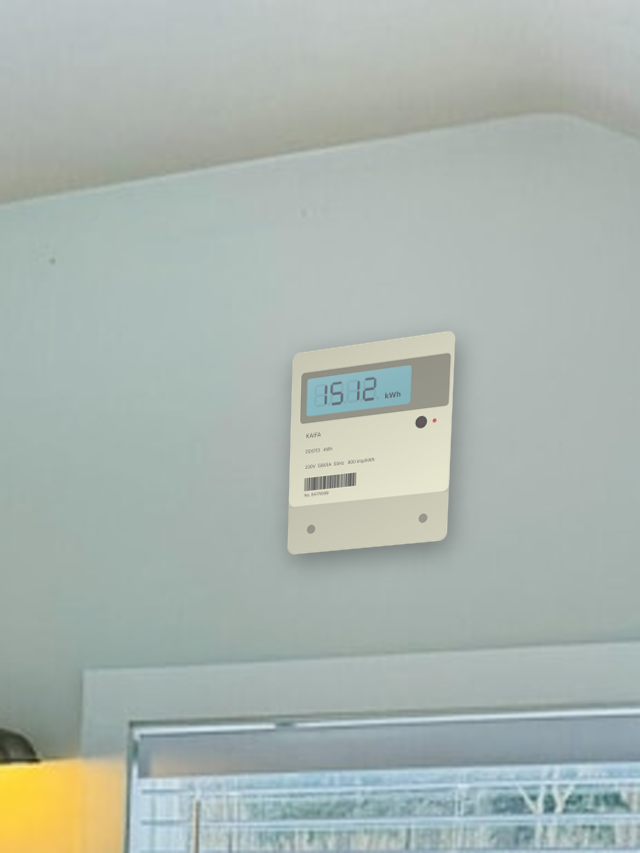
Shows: 1512 kWh
